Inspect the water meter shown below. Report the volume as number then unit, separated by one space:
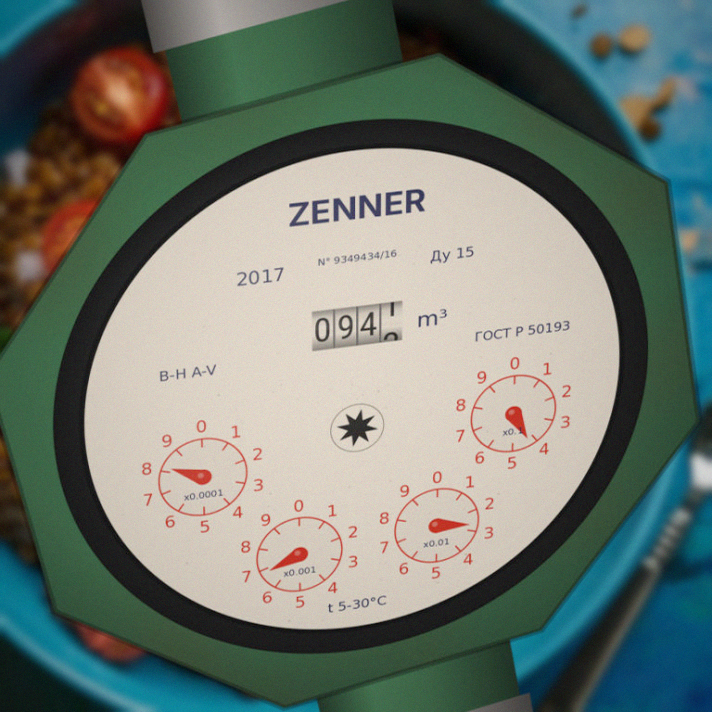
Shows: 941.4268 m³
